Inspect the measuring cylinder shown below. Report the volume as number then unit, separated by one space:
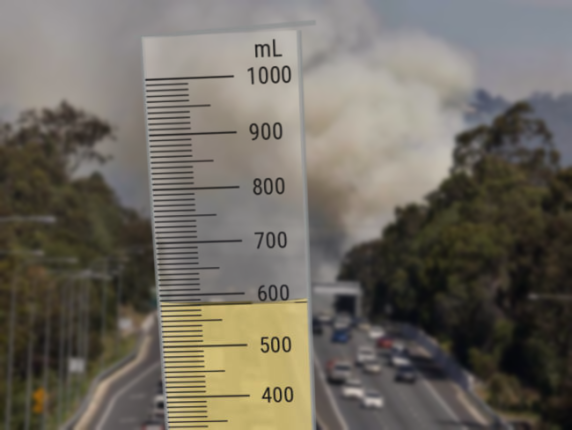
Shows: 580 mL
